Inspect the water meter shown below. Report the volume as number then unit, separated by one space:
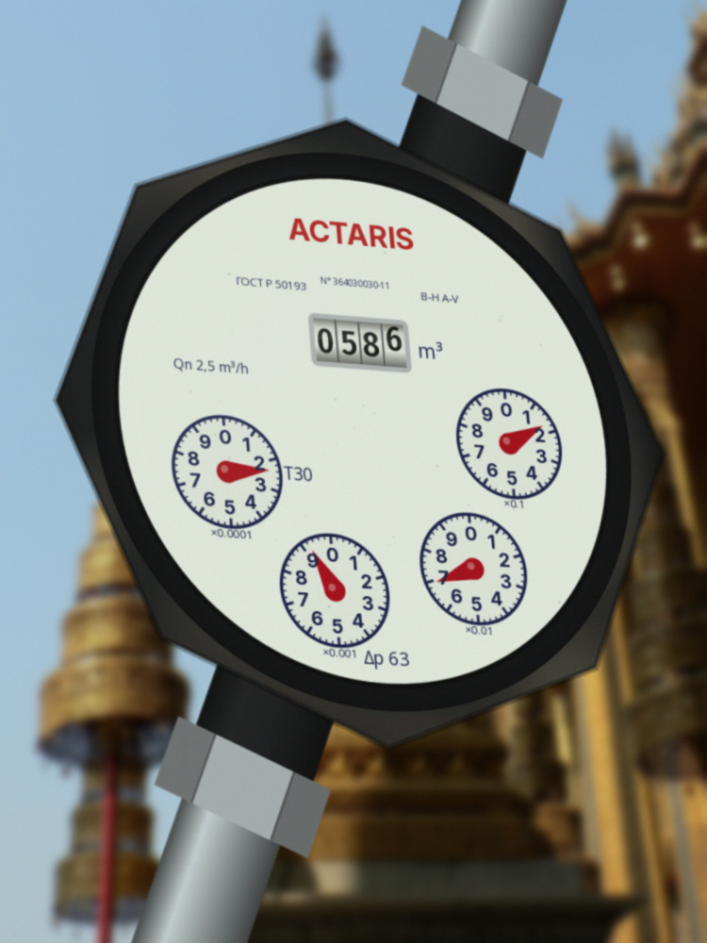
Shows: 586.1692 m³
